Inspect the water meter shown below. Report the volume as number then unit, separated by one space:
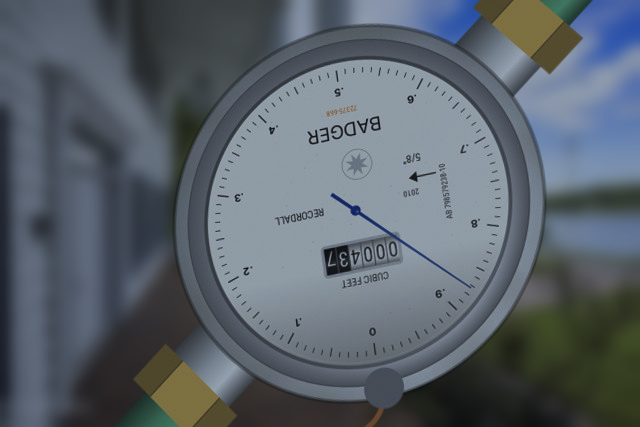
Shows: 436.87 ft³
